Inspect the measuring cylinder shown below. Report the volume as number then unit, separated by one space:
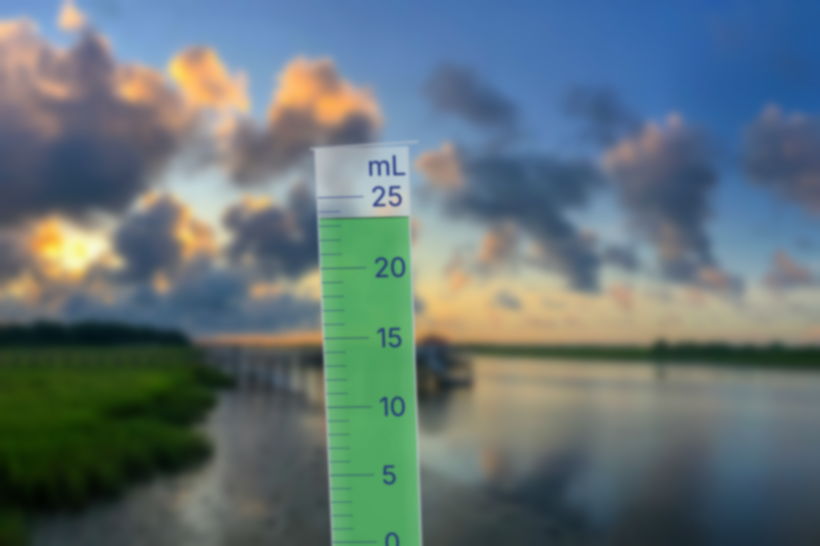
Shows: 23.5 mL
